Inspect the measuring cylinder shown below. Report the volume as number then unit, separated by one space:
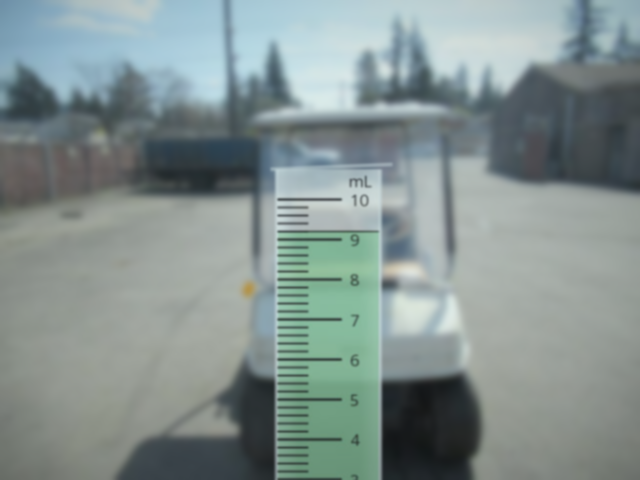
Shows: 9.2 mL
